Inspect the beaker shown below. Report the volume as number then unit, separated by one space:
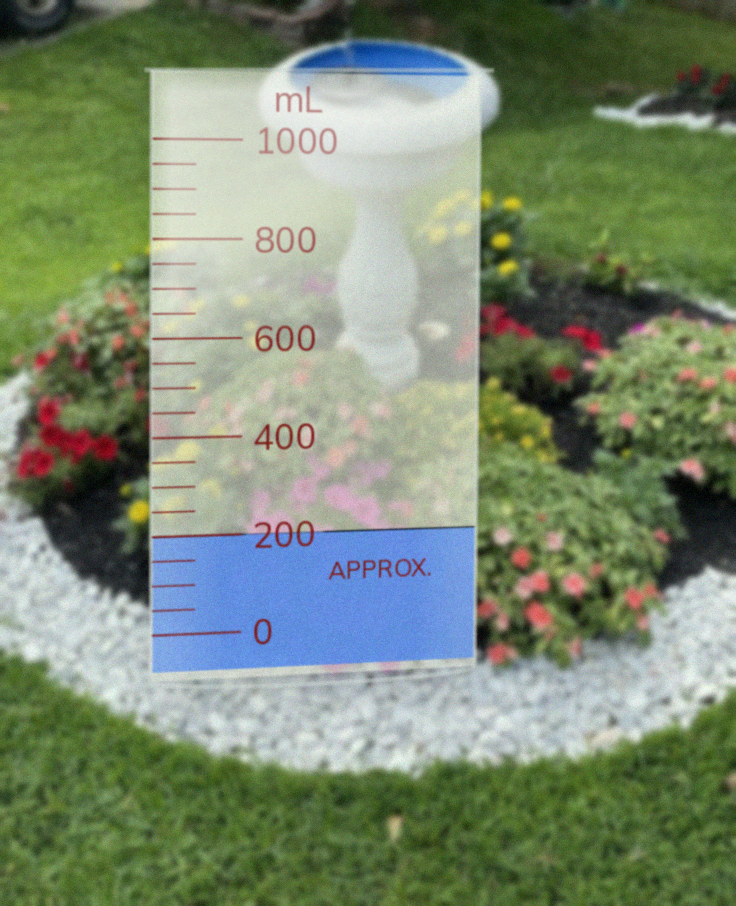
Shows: 200 mL
